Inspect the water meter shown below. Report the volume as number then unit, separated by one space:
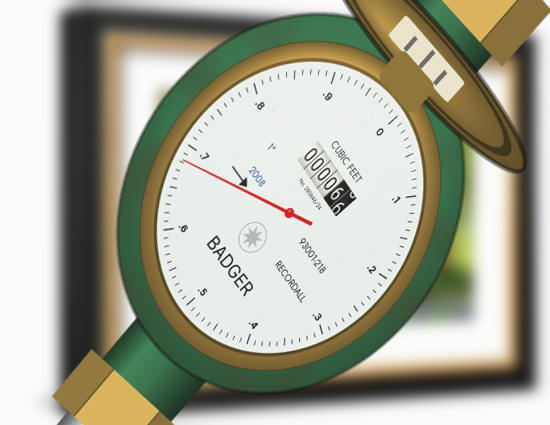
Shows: 65.68 ft³
